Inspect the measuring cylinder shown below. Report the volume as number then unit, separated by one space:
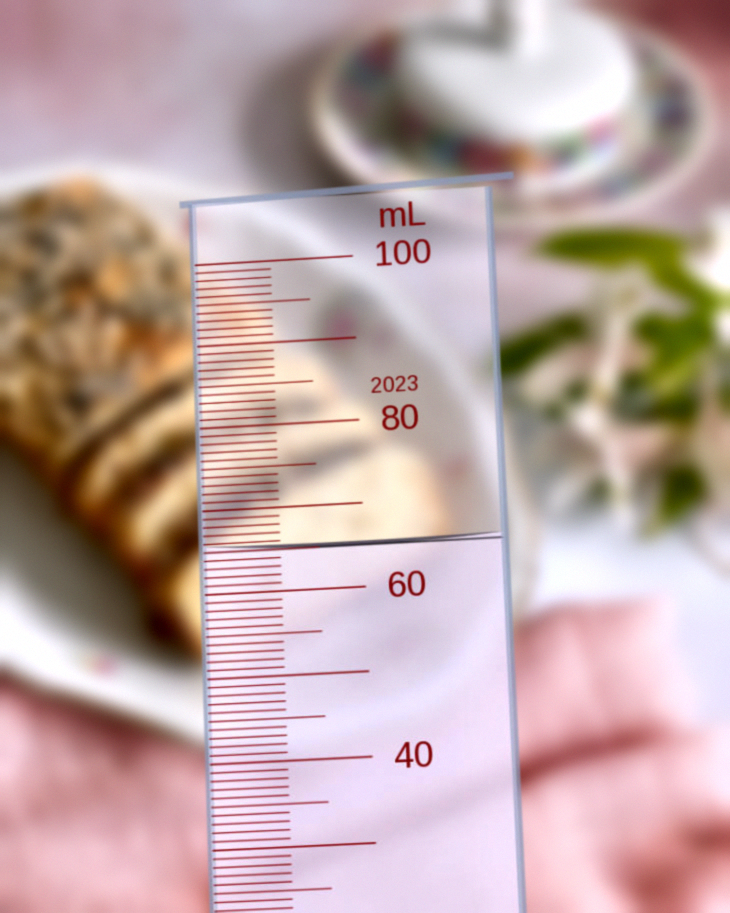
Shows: 65 mL
